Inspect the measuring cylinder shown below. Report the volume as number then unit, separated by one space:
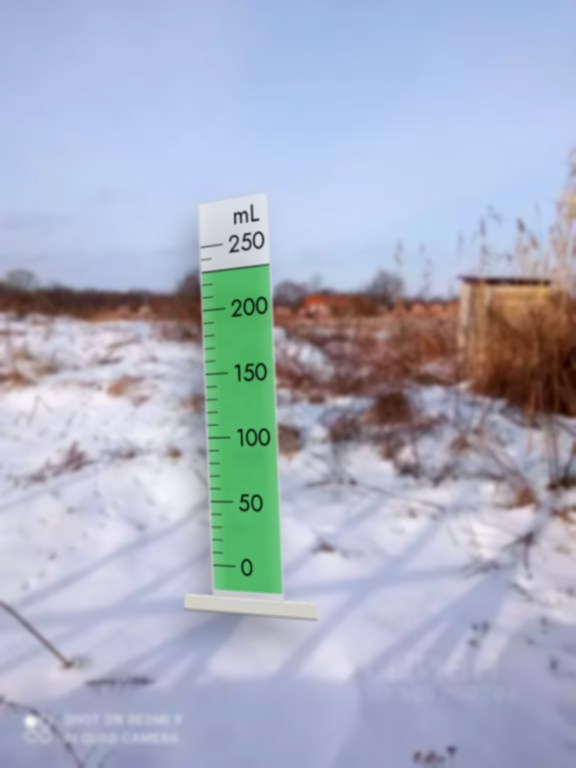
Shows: 230 mL
